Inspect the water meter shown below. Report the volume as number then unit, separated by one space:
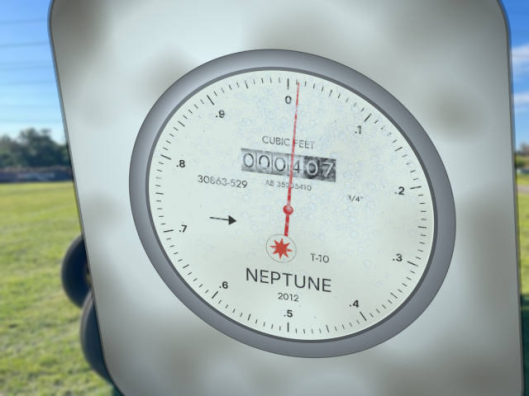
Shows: 407.01 ft³
